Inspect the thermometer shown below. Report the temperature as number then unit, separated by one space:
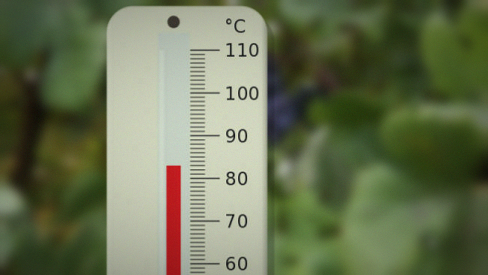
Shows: 83 °C
